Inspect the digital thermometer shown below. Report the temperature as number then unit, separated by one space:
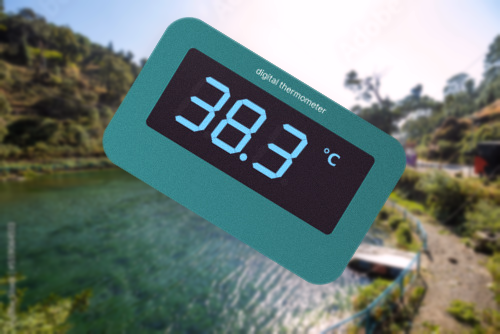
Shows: 38.3 °C
